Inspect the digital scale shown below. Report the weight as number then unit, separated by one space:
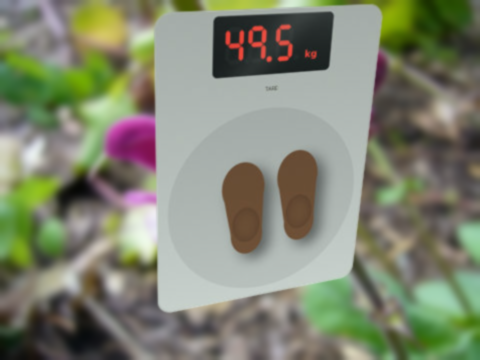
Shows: 49.5 kg
